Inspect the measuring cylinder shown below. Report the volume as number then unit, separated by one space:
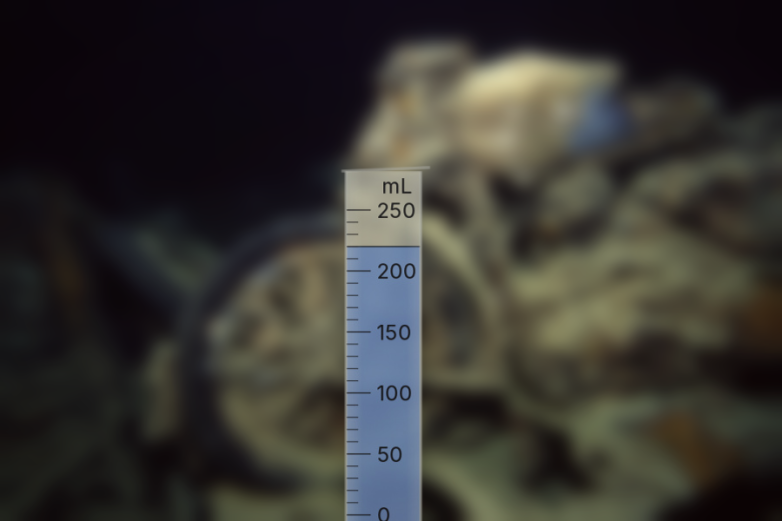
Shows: 220 mL
